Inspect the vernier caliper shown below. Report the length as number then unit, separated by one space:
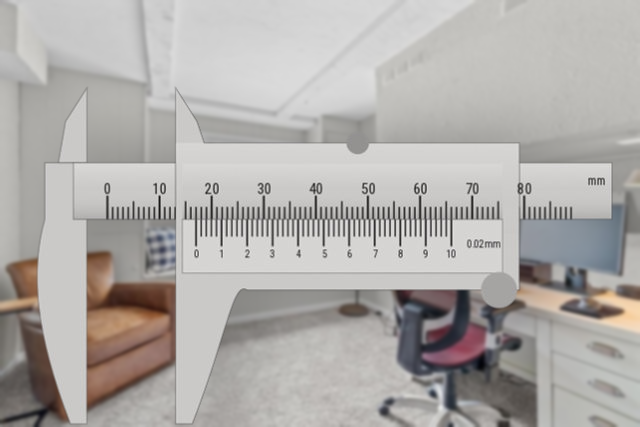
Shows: 17.0 mm
